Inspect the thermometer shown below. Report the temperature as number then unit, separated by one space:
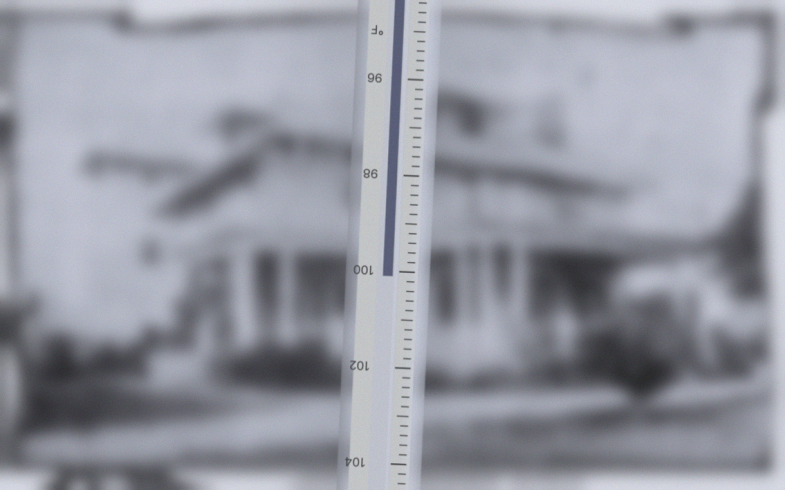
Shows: 100.1 °F
